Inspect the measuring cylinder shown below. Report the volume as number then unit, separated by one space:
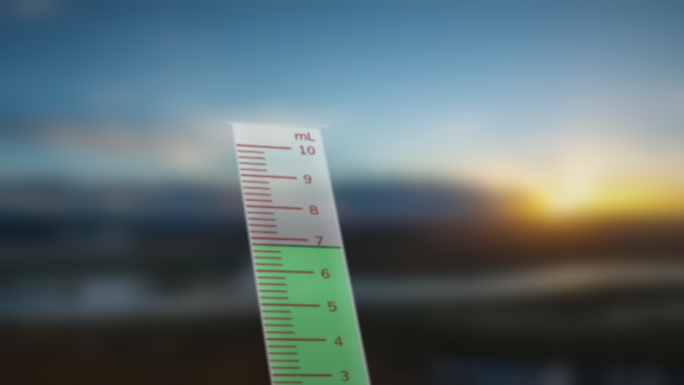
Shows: 6.8 mL
